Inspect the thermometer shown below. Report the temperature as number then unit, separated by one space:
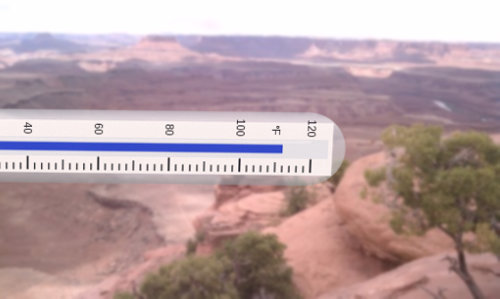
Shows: 112 °F
